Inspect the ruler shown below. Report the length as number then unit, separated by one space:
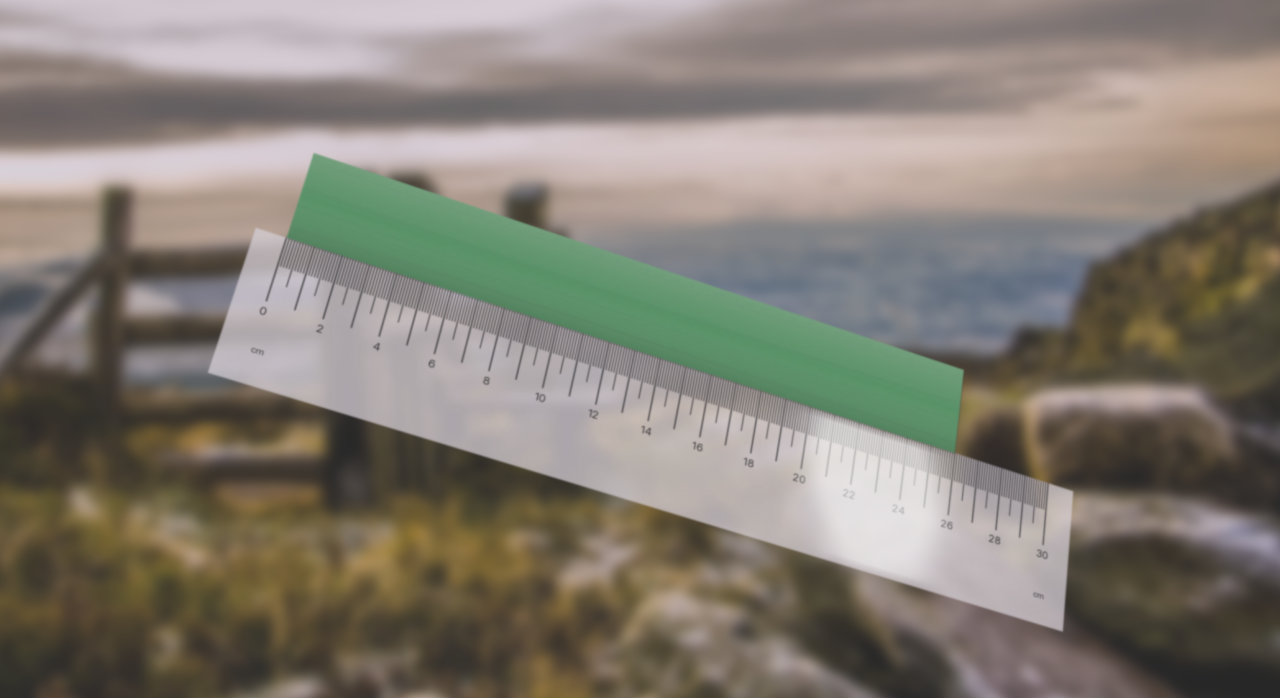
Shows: 26 cm
